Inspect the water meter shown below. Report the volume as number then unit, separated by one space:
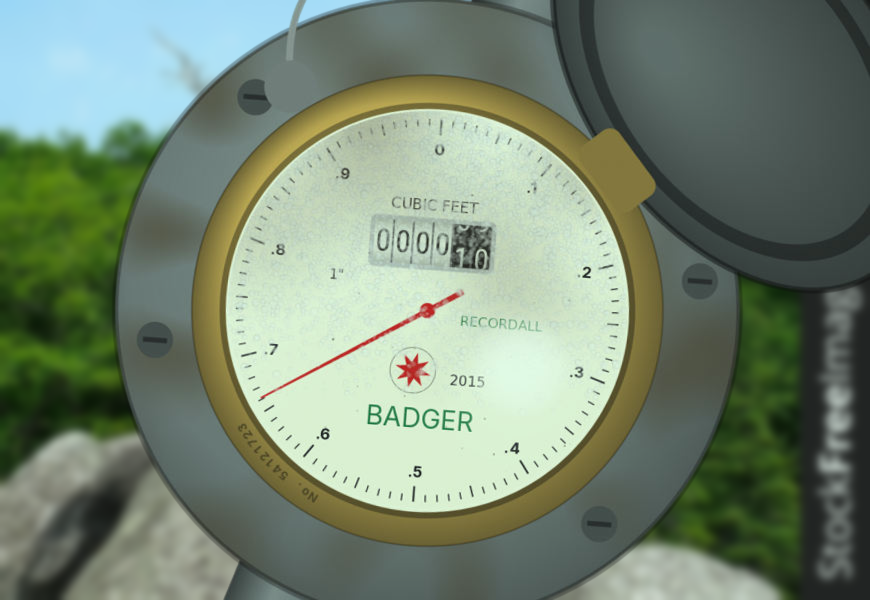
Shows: 9.66 ft³
